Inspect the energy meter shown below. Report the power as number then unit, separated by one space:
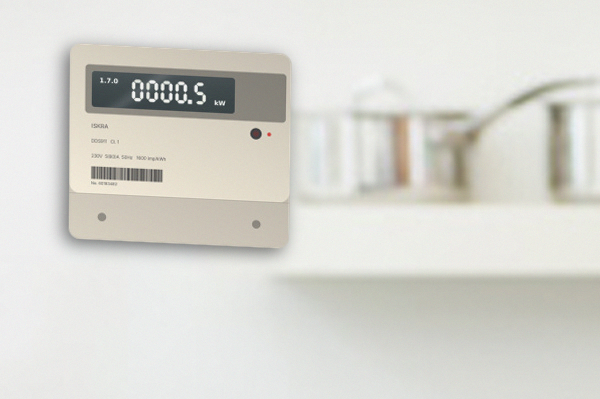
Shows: 0.5 kW
